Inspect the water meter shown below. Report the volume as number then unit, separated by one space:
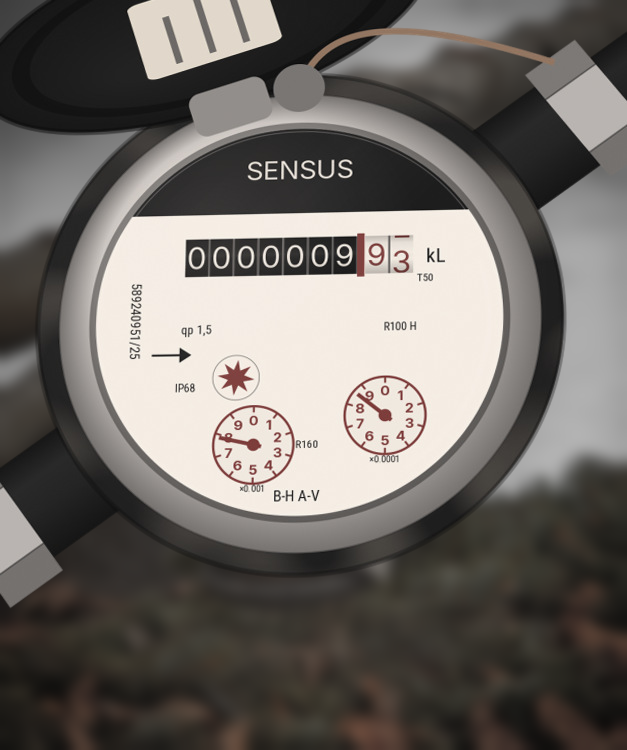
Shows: 9.9278 kL
